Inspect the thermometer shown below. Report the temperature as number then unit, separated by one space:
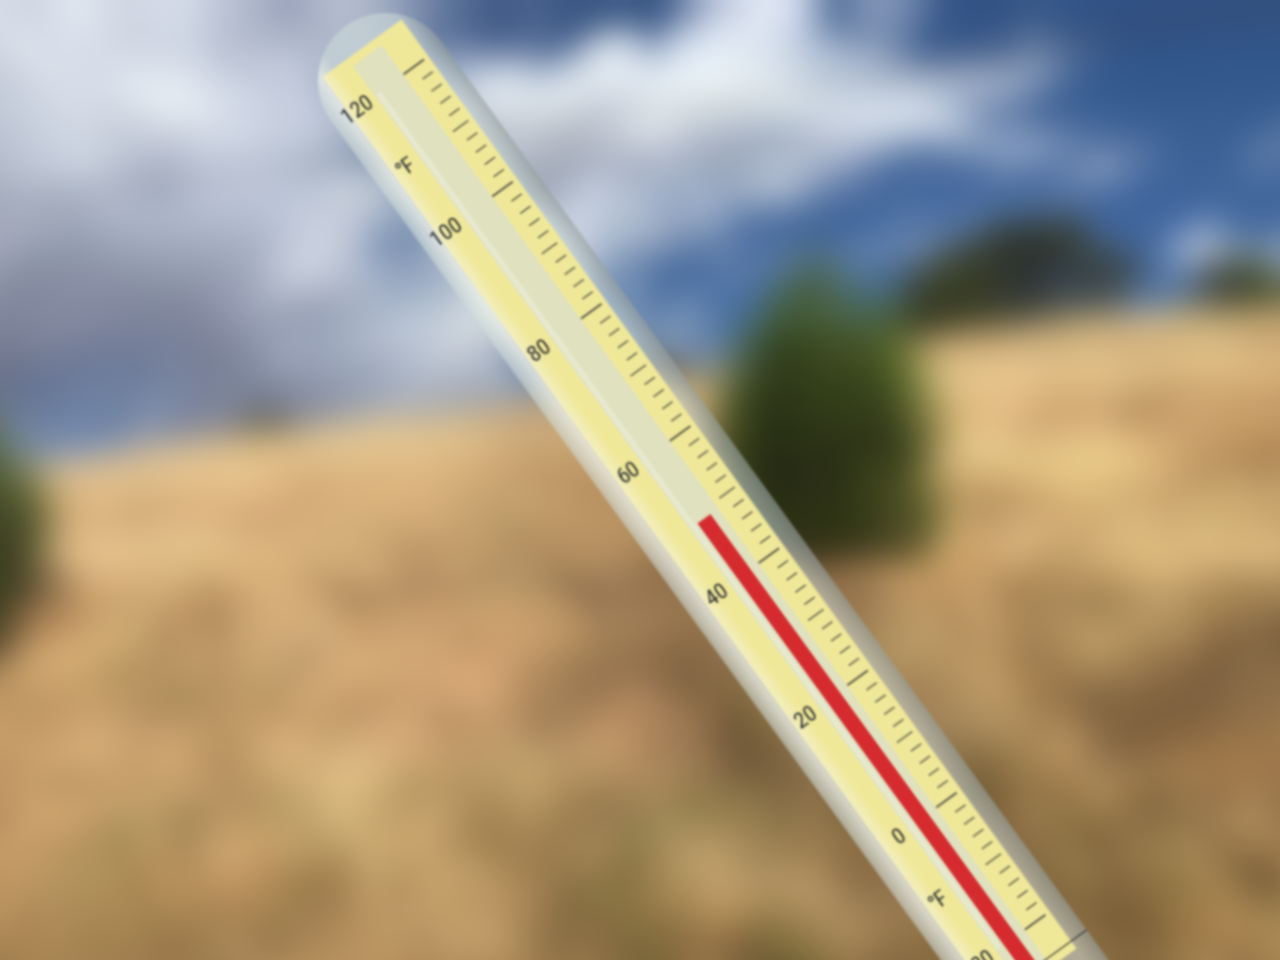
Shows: 49 °F
